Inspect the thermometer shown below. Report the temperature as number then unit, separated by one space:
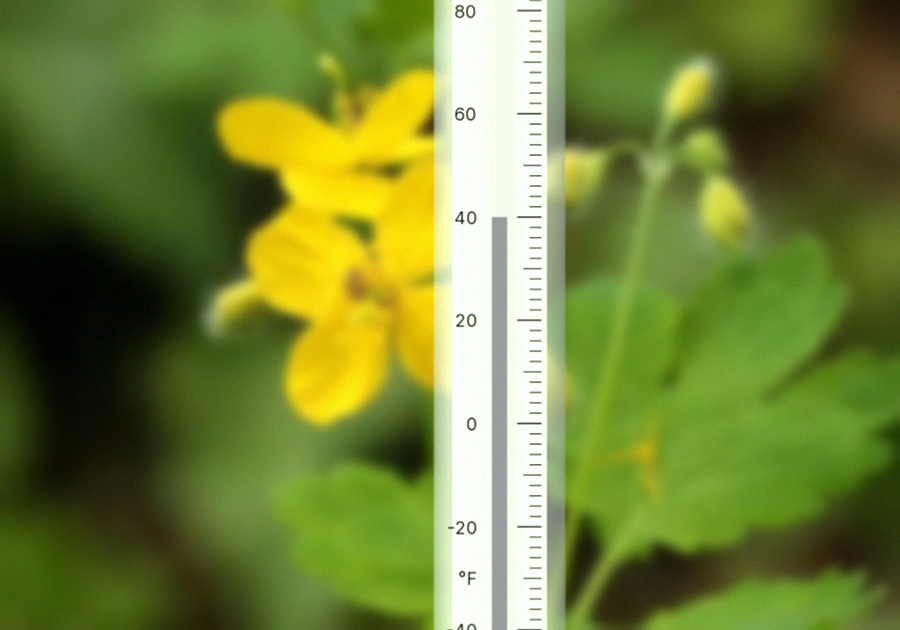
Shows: 40 °F
